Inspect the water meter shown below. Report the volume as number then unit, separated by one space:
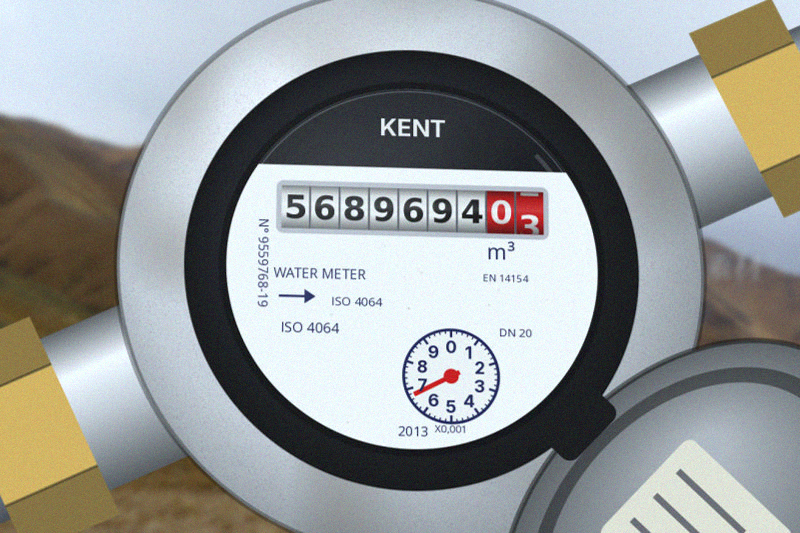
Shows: 5689694.026 m³
